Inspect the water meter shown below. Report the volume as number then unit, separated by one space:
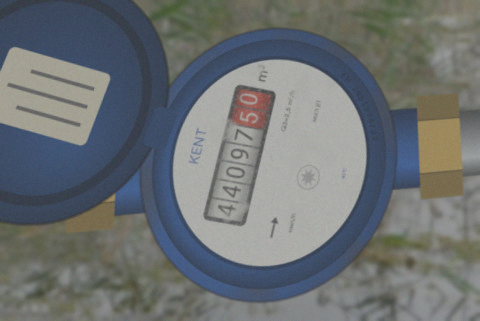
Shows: 44097.50 m³
